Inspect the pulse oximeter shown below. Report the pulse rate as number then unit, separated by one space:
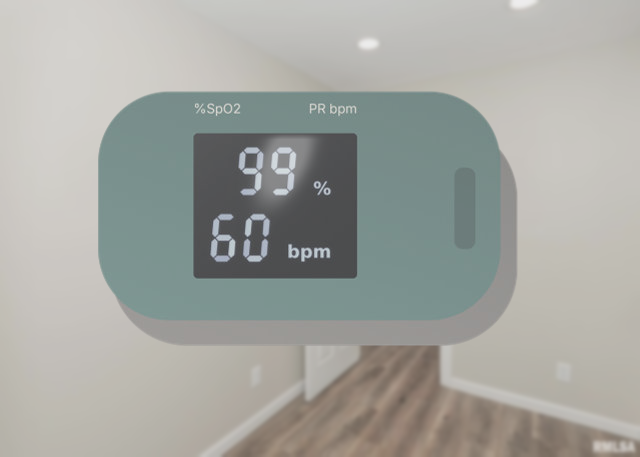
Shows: 60 bpm
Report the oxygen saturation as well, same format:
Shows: 99 %
